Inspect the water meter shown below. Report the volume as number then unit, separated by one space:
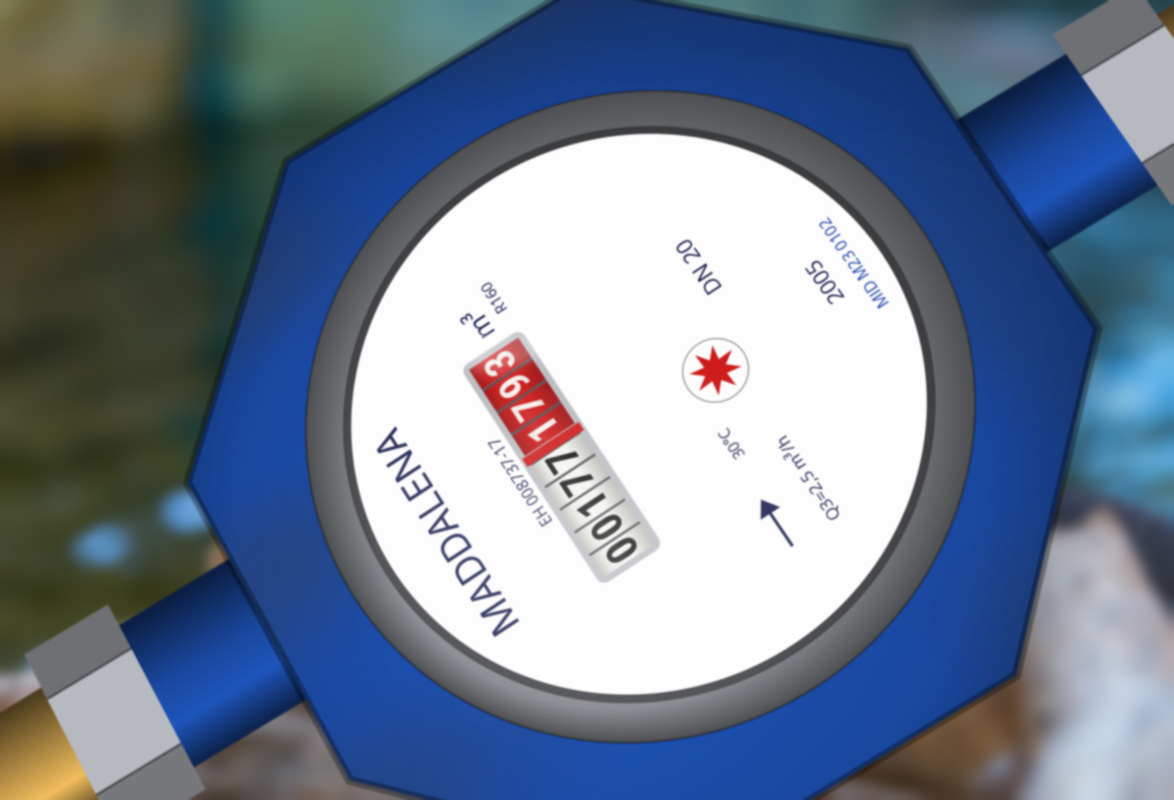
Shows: 177.1793 m³
